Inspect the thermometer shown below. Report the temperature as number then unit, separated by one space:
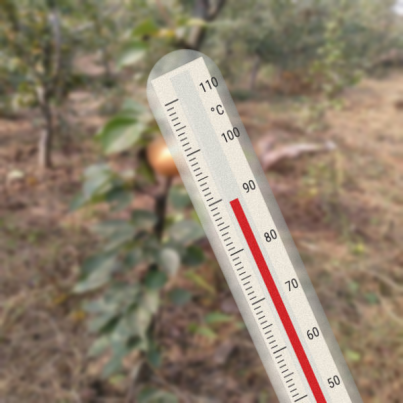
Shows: 89 °C
